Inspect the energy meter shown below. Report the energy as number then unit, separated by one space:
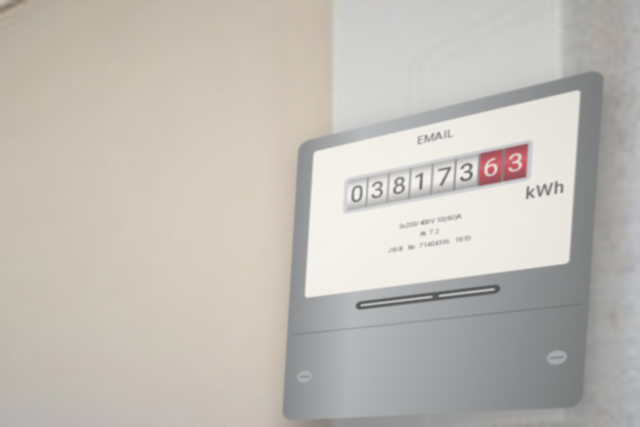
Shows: 38173.63 kWh
